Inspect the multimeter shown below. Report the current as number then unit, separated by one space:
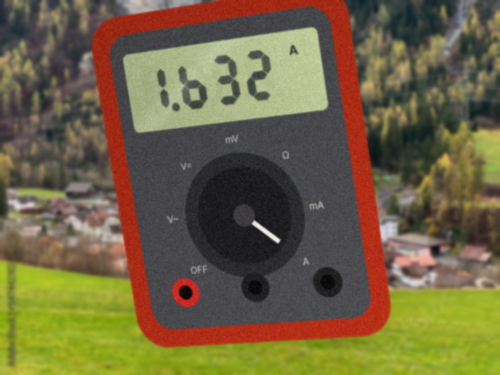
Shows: 1.632 A
